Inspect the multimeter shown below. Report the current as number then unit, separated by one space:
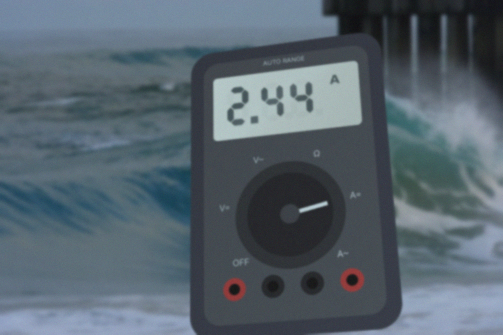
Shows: 2.44 A
